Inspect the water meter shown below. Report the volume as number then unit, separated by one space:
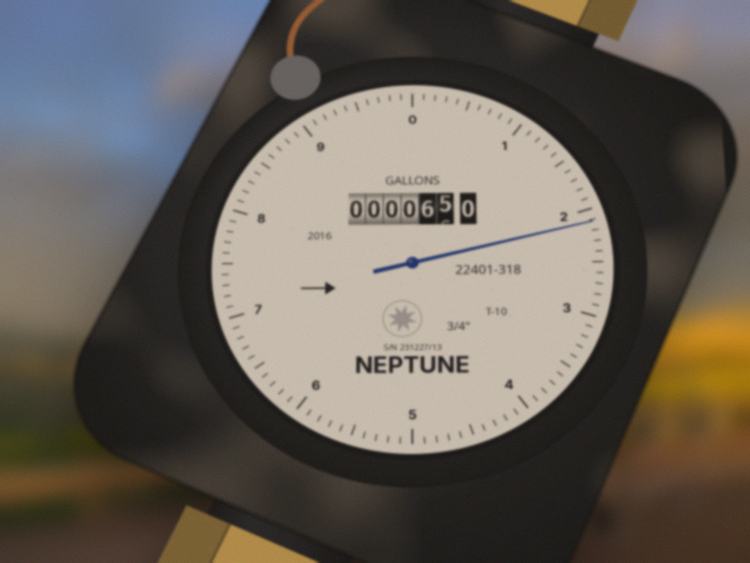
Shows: 652.1 gal
